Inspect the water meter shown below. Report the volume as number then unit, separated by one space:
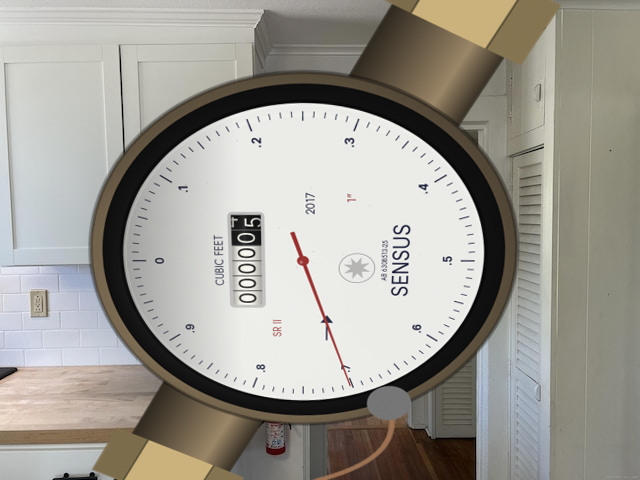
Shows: 4.70 ft³
